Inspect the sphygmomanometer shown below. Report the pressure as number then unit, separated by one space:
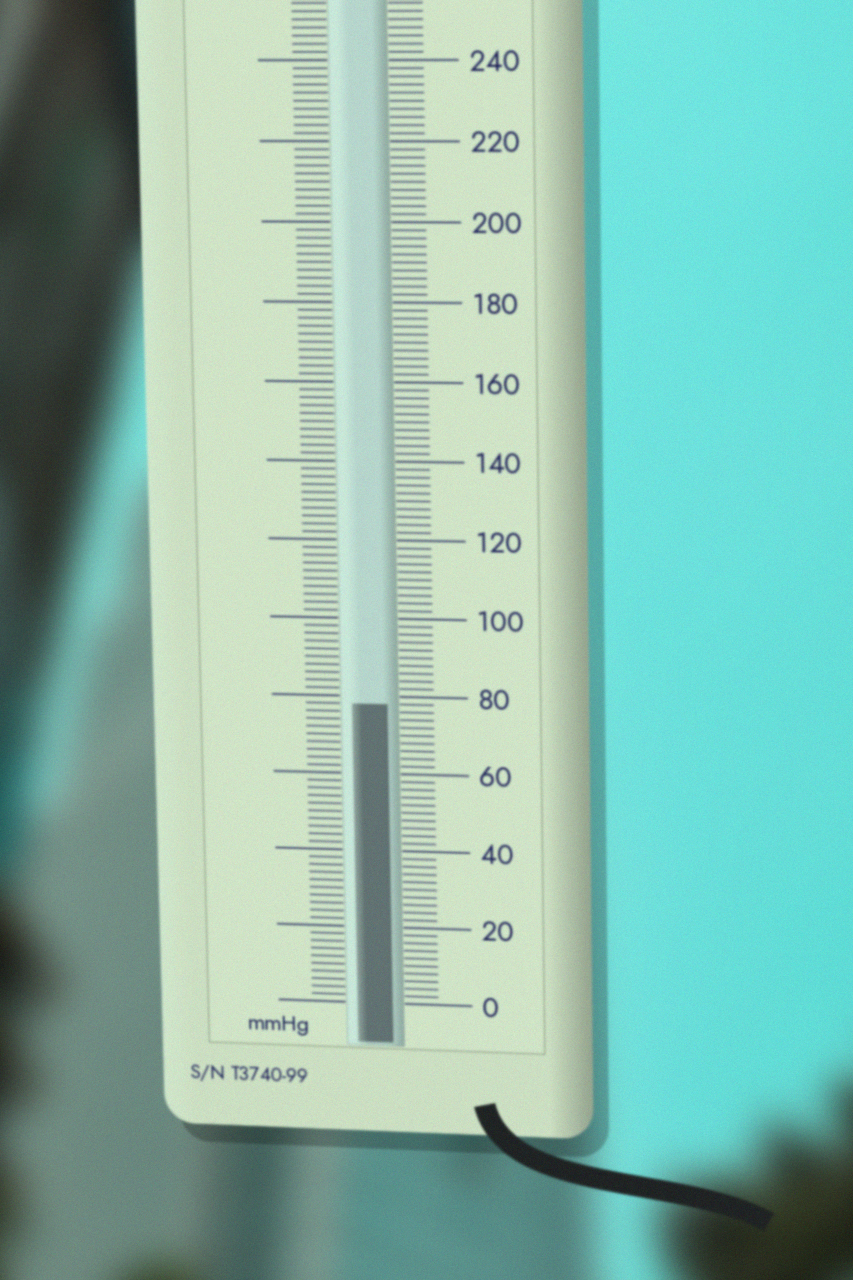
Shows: 78 mmHg
